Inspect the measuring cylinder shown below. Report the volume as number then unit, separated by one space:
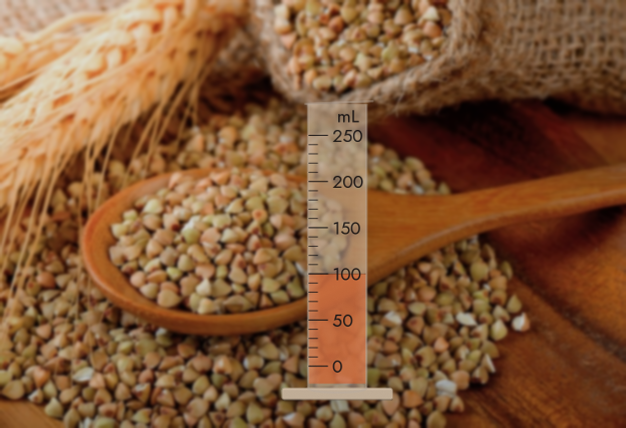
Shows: 100 mL
